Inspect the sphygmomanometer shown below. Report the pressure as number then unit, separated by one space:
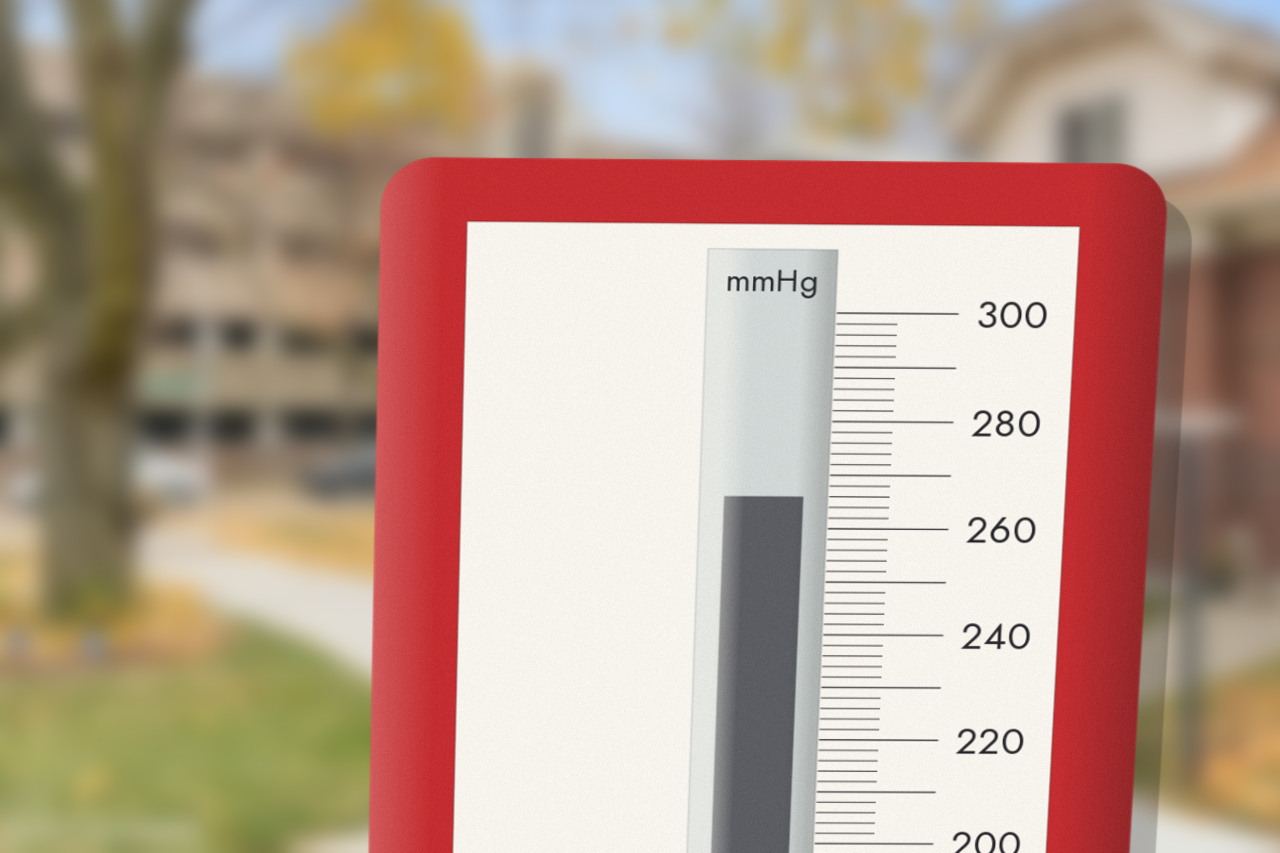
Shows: 266 mmHg
